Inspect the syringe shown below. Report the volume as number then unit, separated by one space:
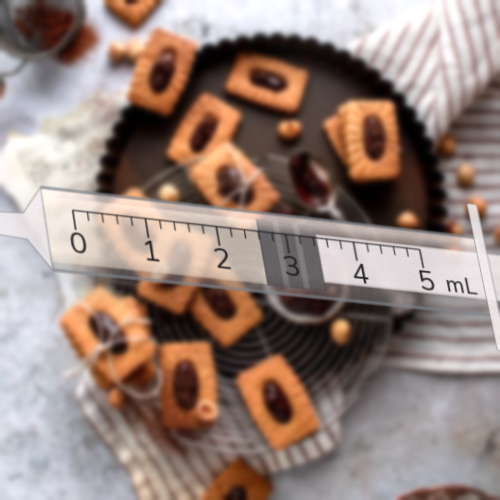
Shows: 2.6 mL
